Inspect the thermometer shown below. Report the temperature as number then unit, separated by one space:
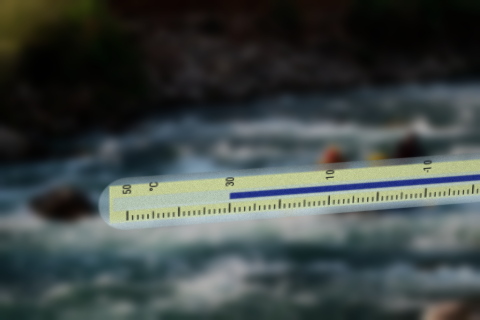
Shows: 30 °C
